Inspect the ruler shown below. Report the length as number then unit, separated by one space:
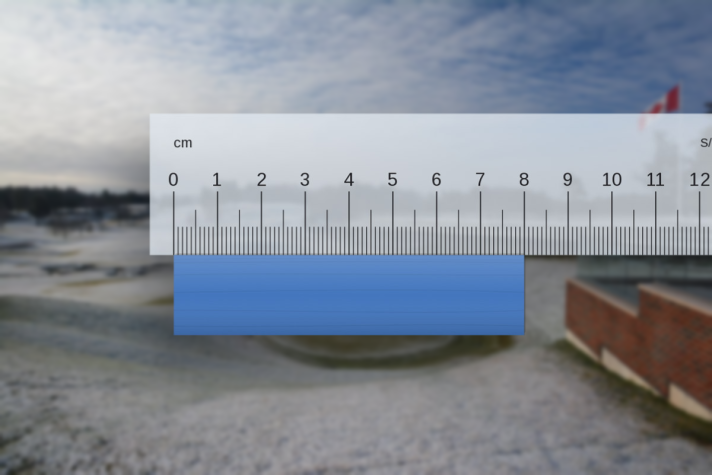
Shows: 8 cm
